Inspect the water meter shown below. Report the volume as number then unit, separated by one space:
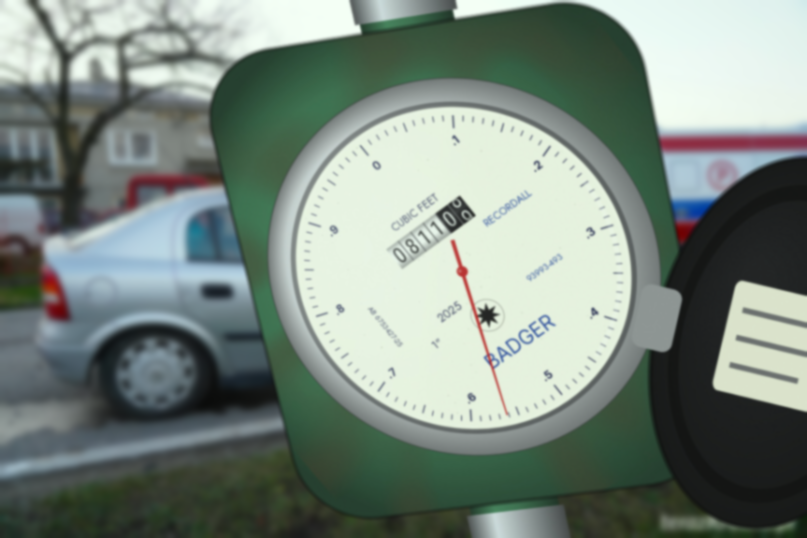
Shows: 81108.56 ft³
